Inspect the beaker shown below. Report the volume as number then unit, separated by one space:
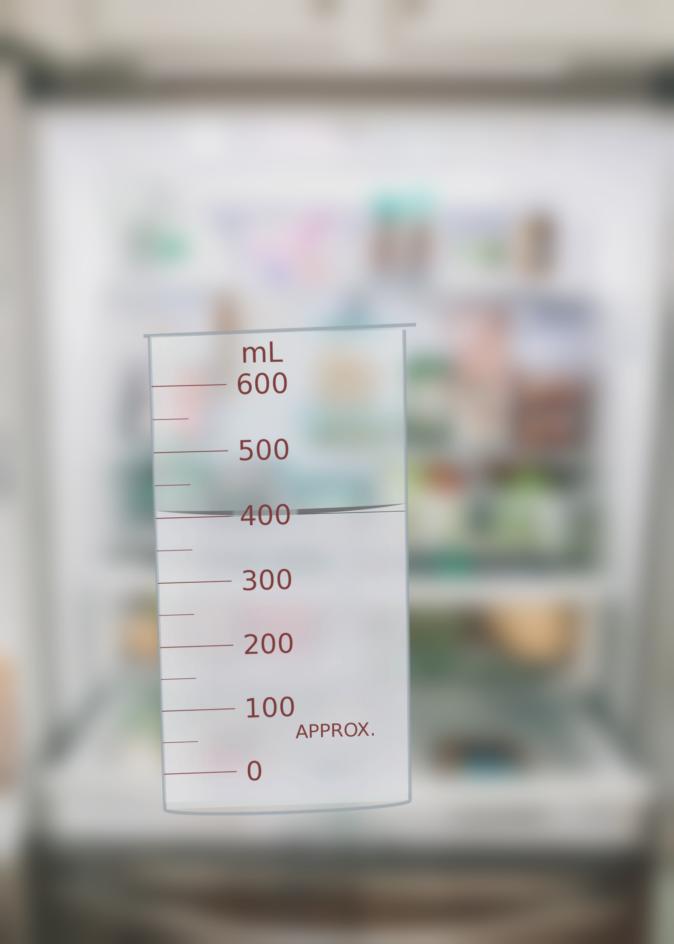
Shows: 400 mL
